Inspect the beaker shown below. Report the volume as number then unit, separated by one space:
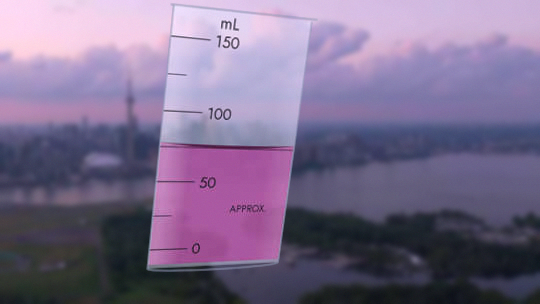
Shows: 75 mL
